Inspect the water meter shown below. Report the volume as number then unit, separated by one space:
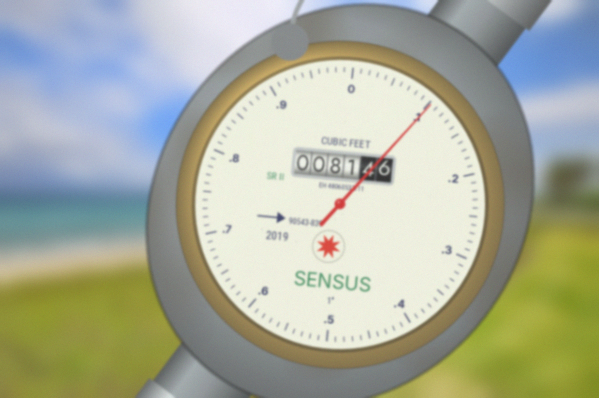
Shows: 8146.10 ft³
